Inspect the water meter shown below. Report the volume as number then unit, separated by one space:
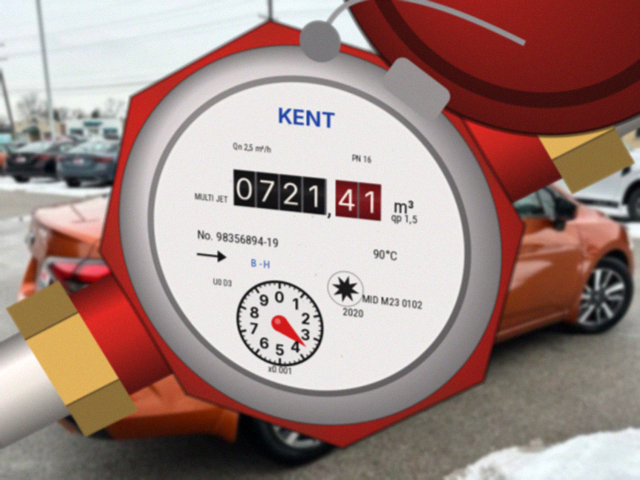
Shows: 721.413 m³
